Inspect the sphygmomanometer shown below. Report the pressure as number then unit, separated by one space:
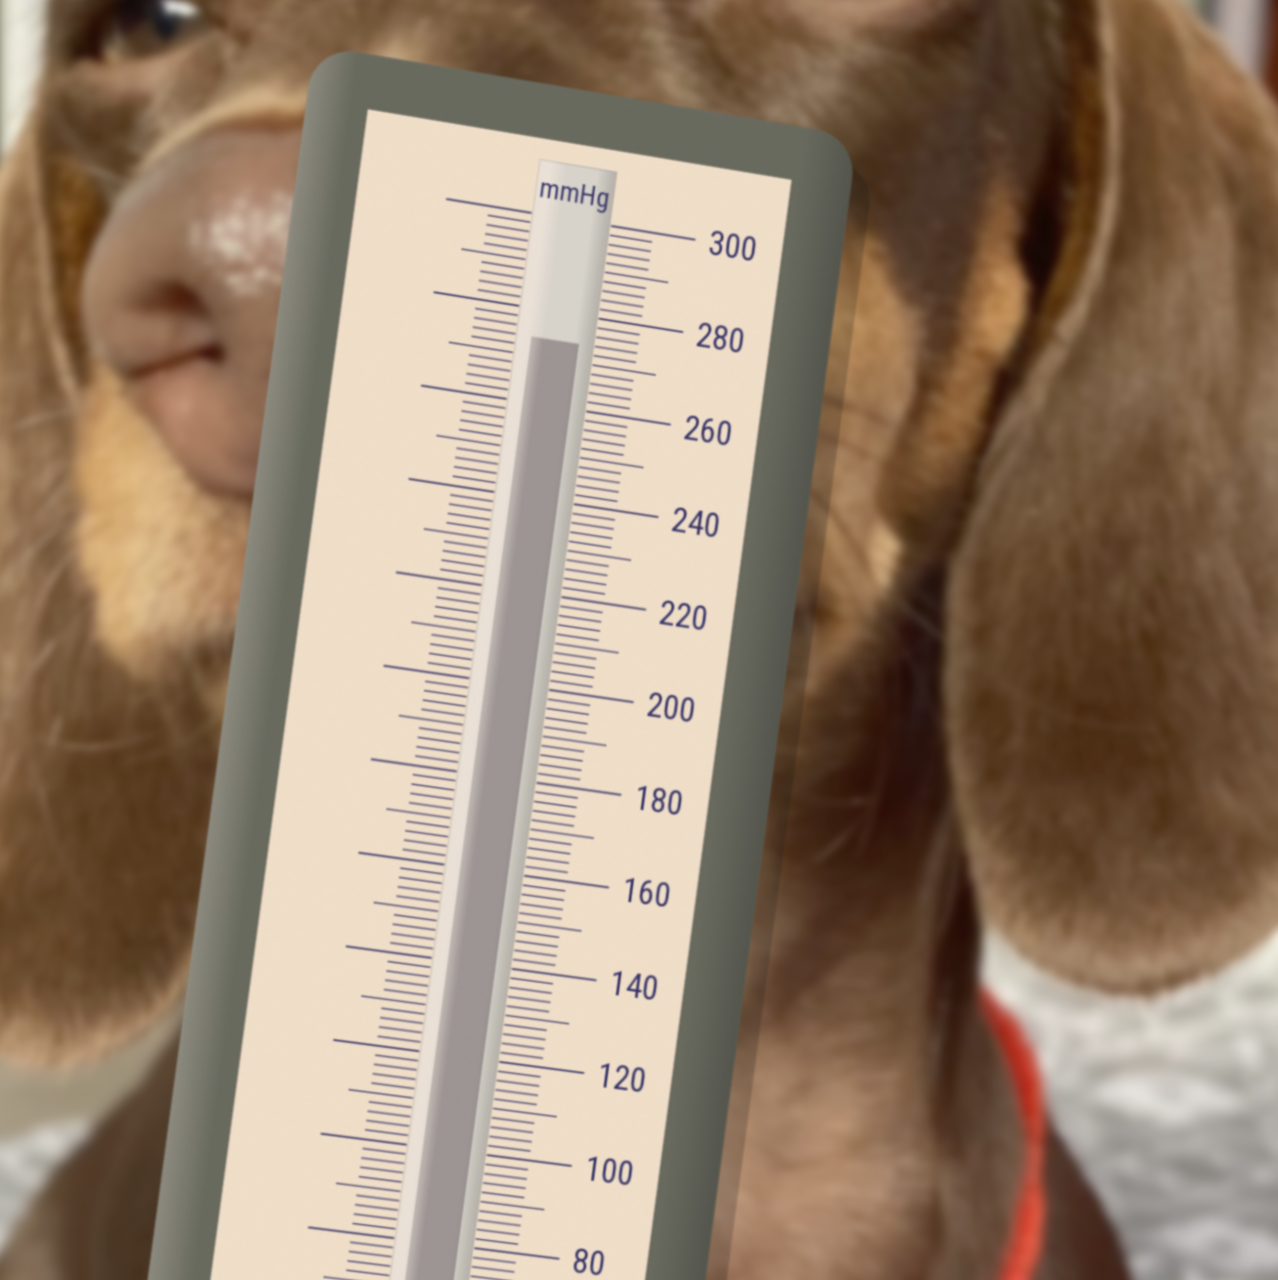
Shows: 274 mmHg
